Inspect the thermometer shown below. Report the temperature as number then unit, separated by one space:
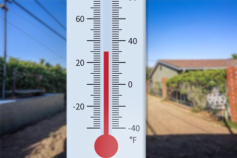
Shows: 30 °F
